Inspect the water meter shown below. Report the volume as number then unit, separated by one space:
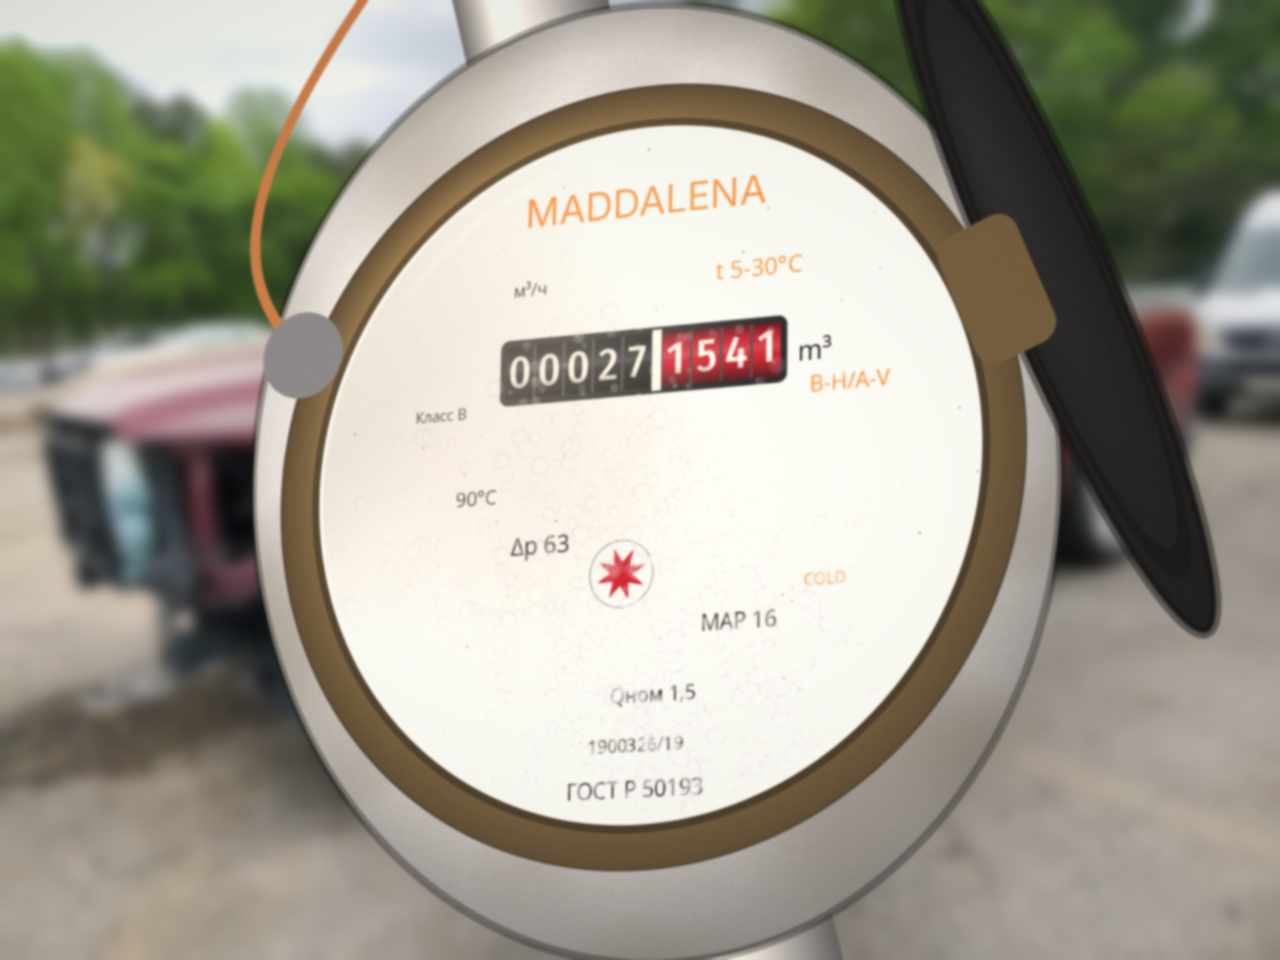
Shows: 27.1541 m³
